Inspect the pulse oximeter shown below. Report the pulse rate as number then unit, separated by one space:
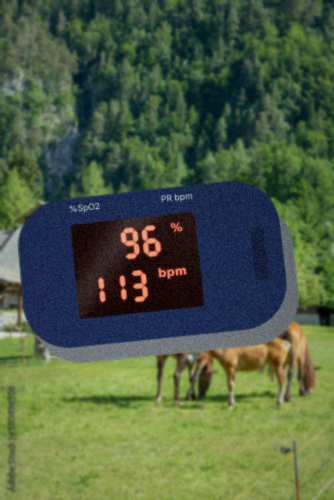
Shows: 113 bpm
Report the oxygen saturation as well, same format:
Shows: 96 %
